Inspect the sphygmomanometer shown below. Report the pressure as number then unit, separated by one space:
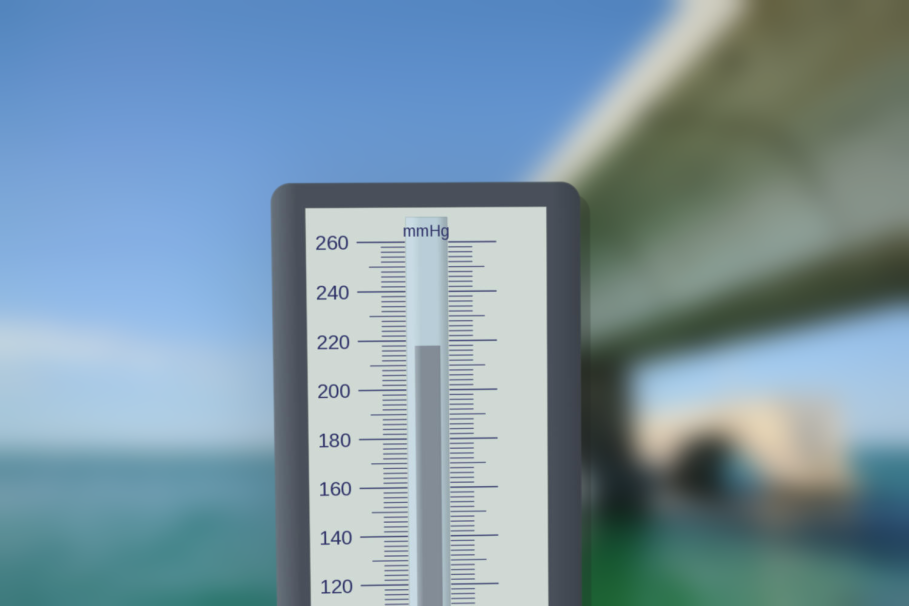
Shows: 218 mmHg
